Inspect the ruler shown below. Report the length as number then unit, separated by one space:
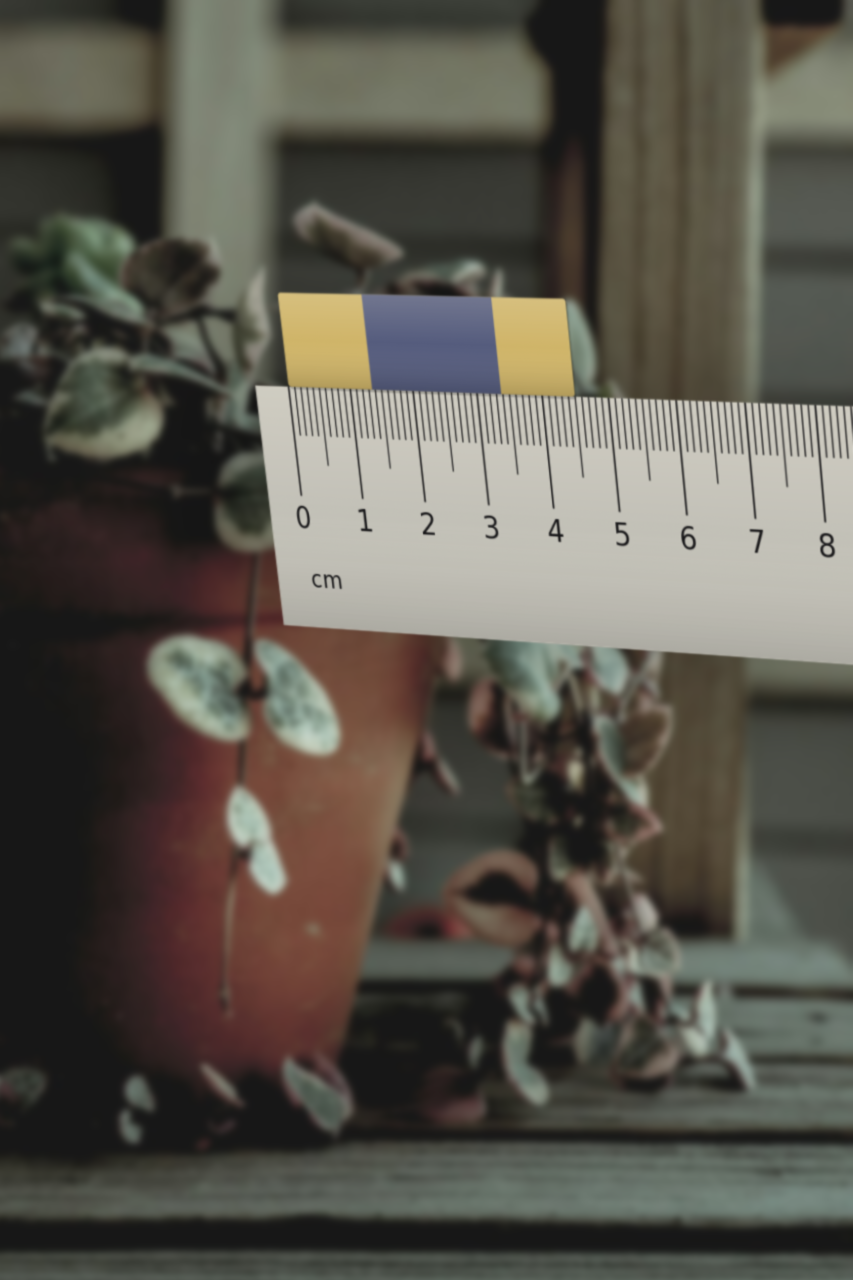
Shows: 4.5 cm
